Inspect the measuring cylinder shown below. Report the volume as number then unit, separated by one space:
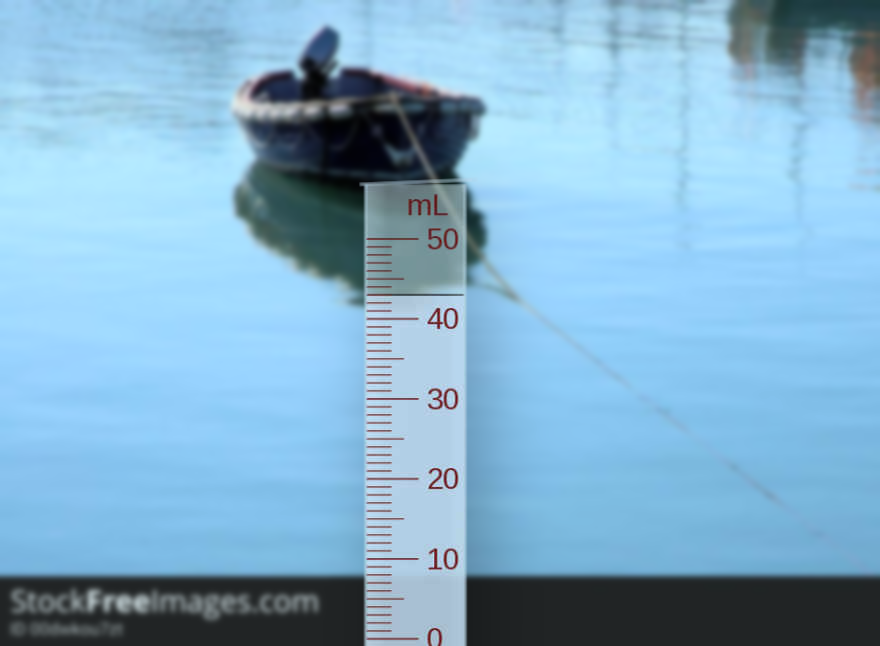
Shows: 43 mL
